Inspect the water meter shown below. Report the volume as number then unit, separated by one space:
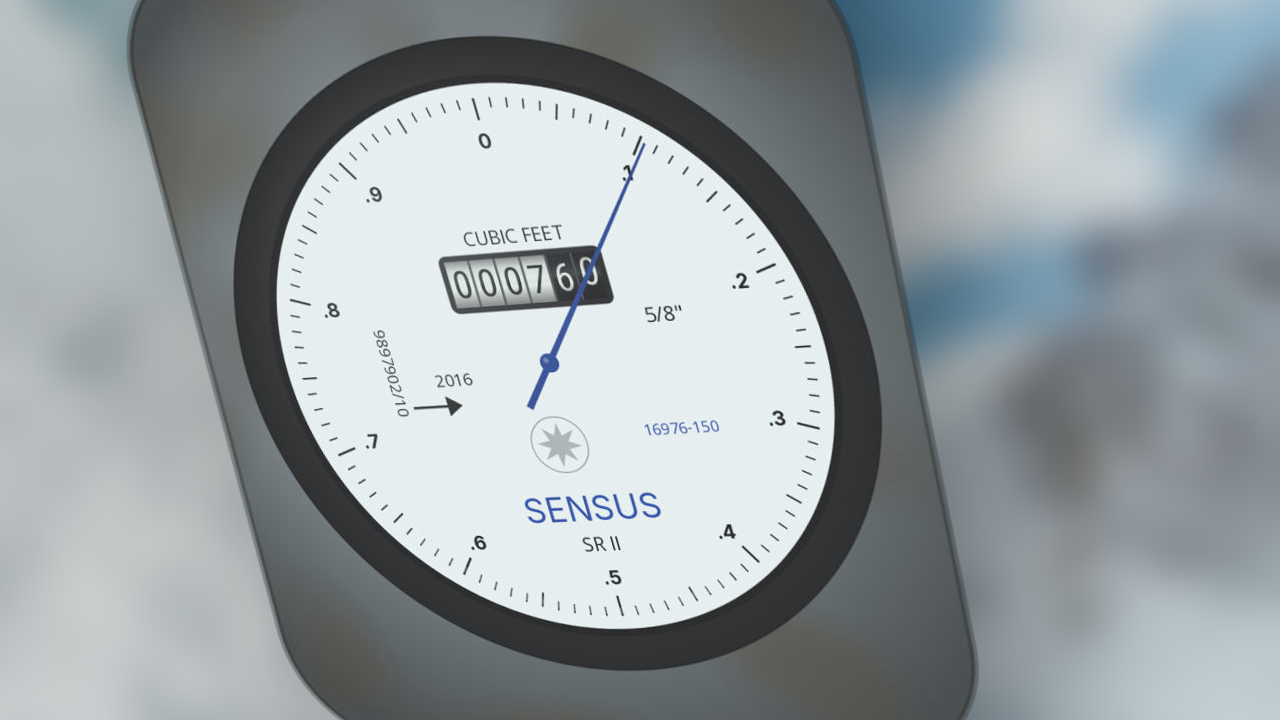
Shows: 760.10 ft³
